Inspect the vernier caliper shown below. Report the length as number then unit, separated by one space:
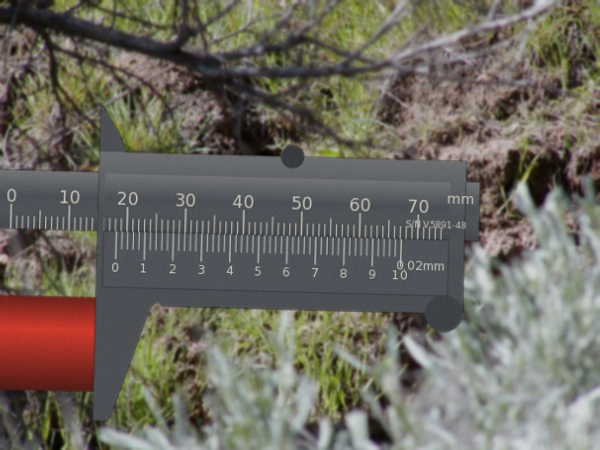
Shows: 18.2 mm
